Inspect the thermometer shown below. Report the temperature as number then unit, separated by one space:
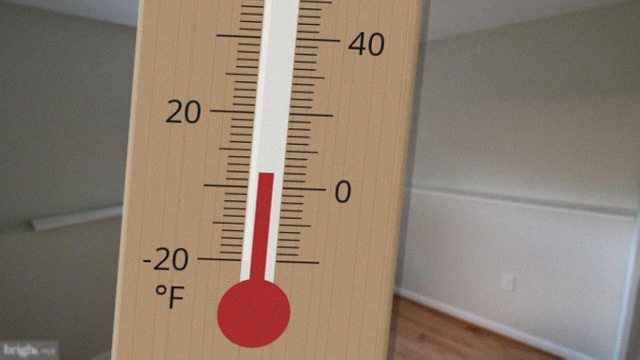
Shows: 4 °F
